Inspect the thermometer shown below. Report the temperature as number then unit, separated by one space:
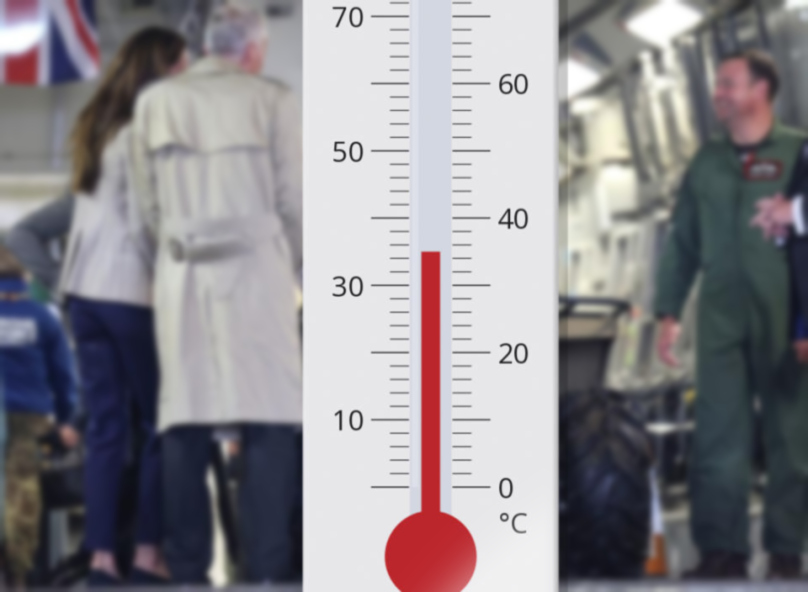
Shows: 35 °C
